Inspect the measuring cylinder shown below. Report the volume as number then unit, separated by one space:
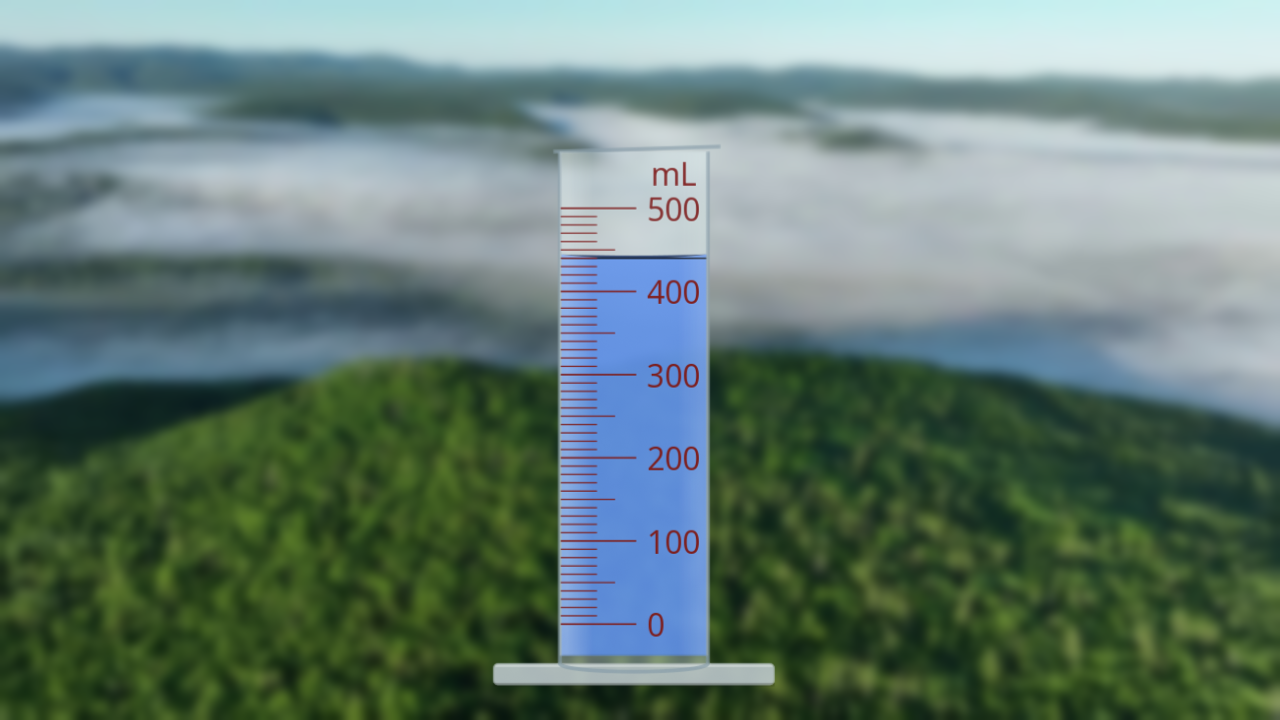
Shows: 440 mL
